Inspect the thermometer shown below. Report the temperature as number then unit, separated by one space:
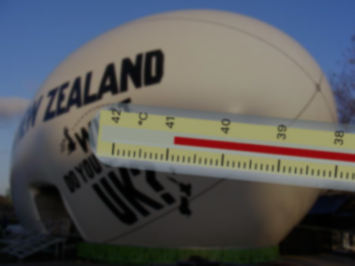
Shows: 40.9 °C
